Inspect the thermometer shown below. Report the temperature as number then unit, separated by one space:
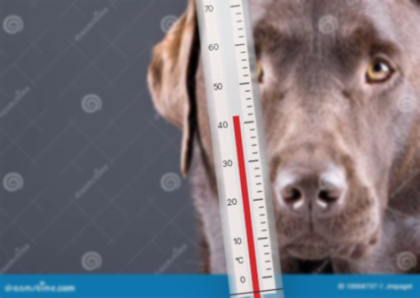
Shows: 42 °C
